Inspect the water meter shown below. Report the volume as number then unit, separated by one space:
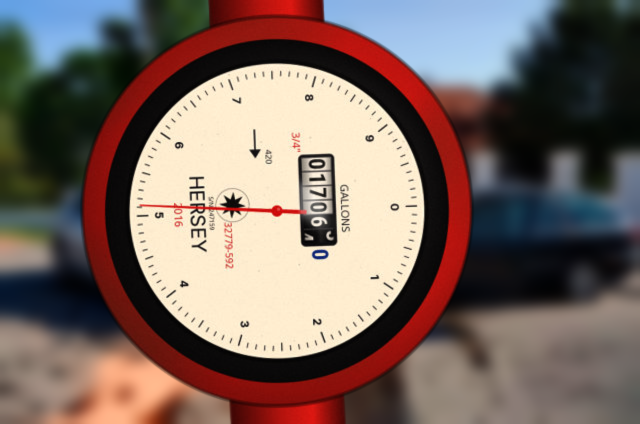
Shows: 170635.1 gal
